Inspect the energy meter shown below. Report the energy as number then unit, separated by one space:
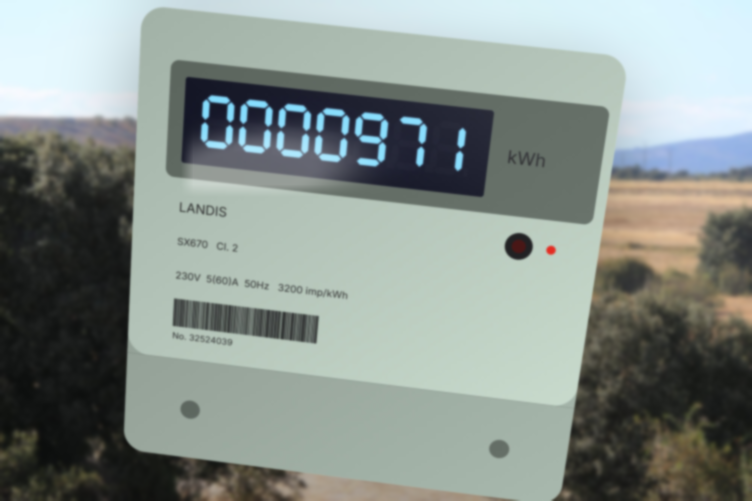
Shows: 971 kWh
